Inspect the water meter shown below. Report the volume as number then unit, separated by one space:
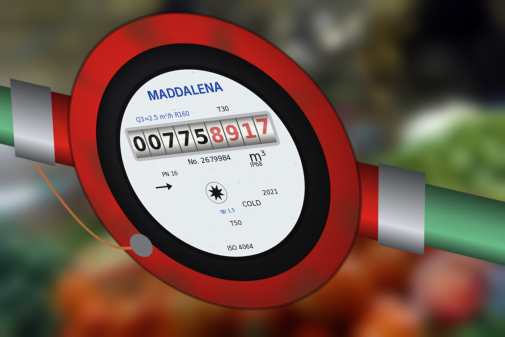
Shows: 775.8917 m³
